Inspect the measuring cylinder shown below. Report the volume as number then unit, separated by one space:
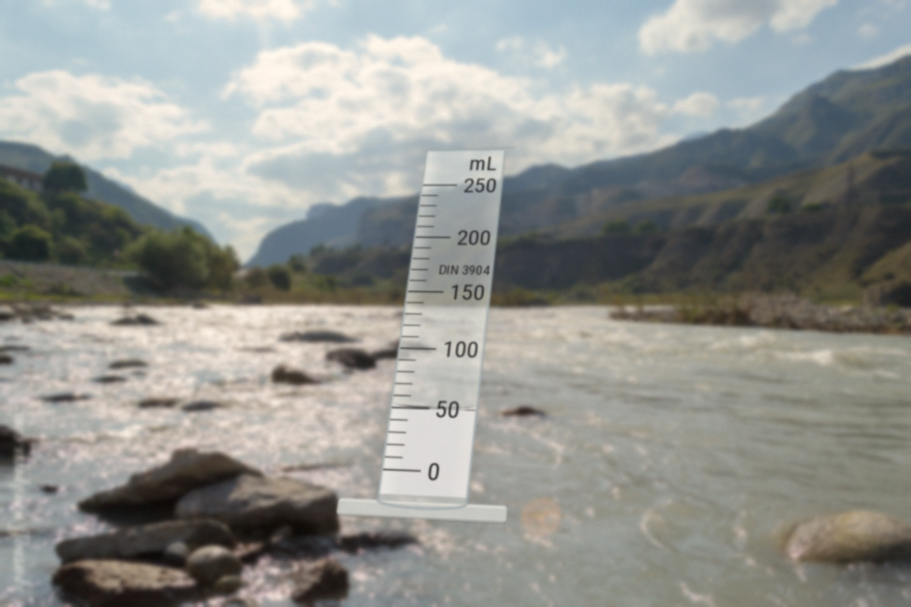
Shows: 50 mL
